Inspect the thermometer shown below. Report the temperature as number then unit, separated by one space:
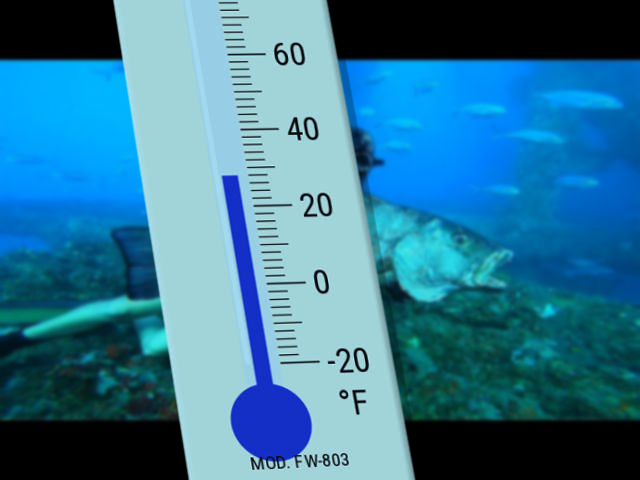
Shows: 28 °F
